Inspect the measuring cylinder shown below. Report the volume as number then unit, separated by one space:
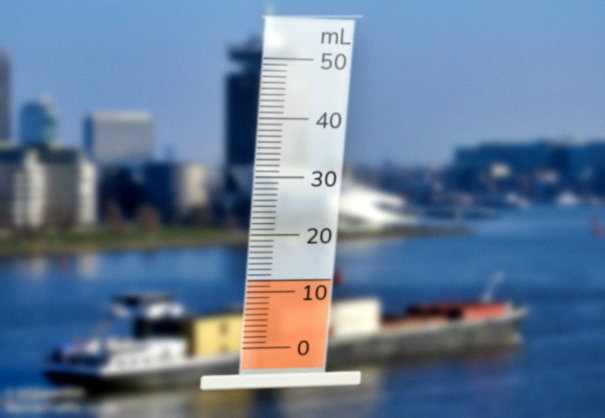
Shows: 12 mL
